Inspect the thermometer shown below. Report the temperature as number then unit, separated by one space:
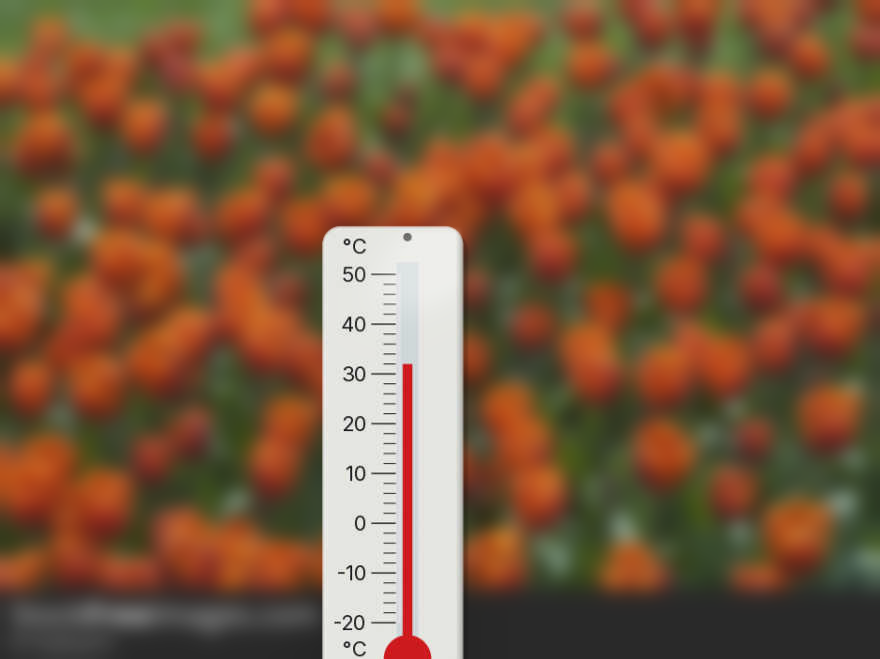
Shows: 32 °C
